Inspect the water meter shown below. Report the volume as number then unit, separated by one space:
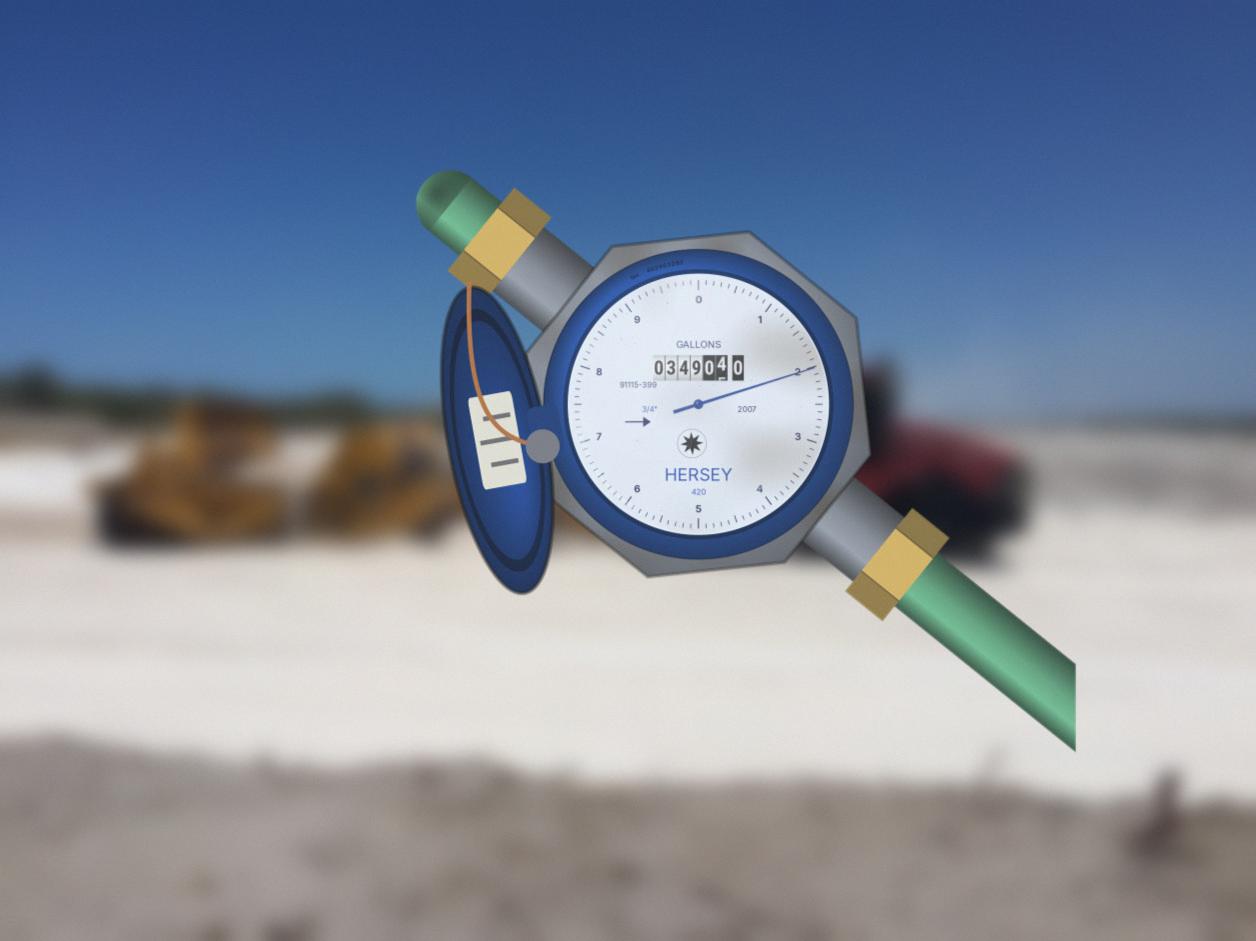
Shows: 349042.0 gal
